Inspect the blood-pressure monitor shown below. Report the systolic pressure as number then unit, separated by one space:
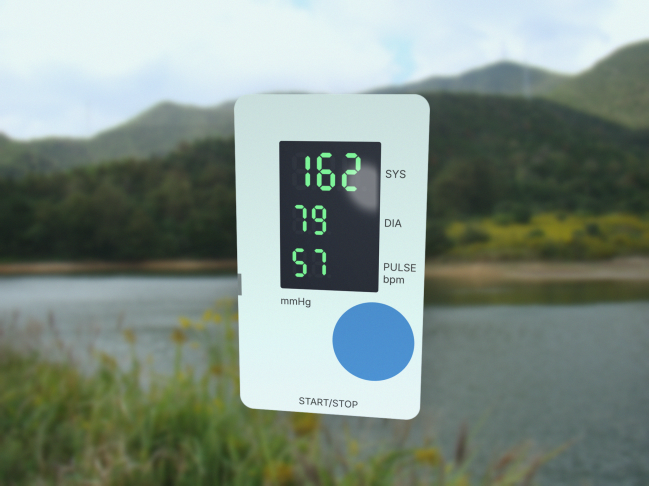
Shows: 162 mmHg
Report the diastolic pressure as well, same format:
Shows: 79 mmHg
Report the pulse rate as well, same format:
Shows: 57 bpm
